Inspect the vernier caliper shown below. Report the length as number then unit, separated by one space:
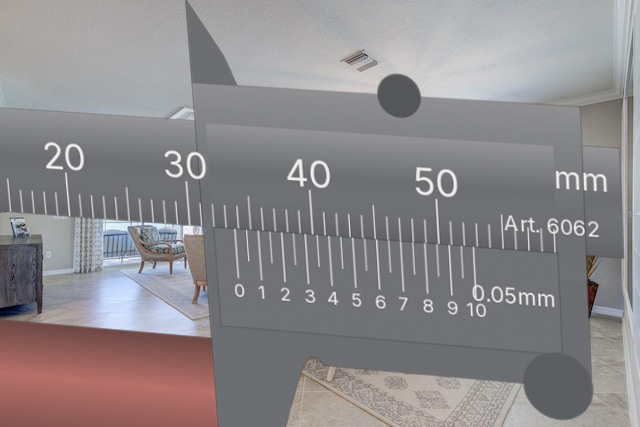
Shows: 33.7 mm
